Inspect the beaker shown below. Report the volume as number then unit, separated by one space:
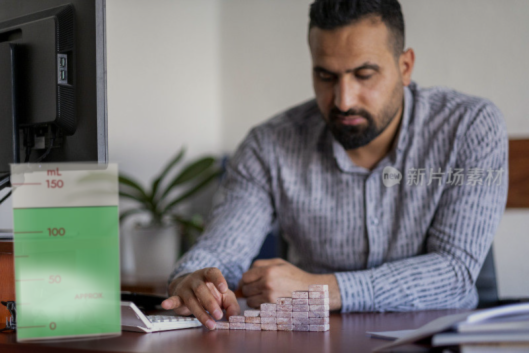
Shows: 125 mL
